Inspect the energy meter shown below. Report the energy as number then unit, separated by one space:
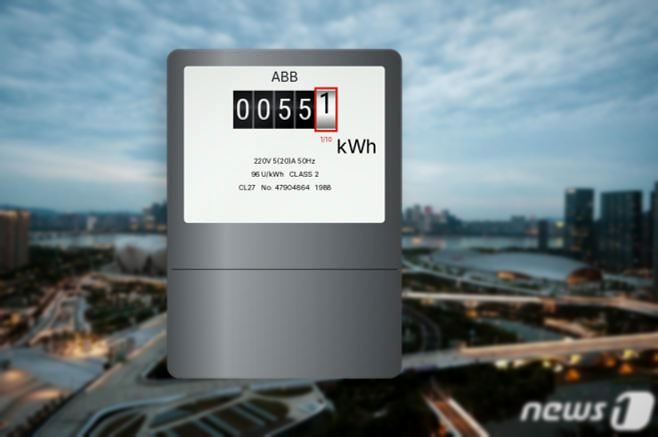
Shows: 55.1 kWh
